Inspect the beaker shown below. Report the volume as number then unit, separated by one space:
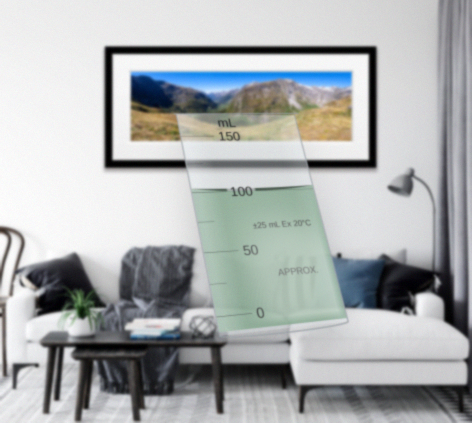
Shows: 100 mL
